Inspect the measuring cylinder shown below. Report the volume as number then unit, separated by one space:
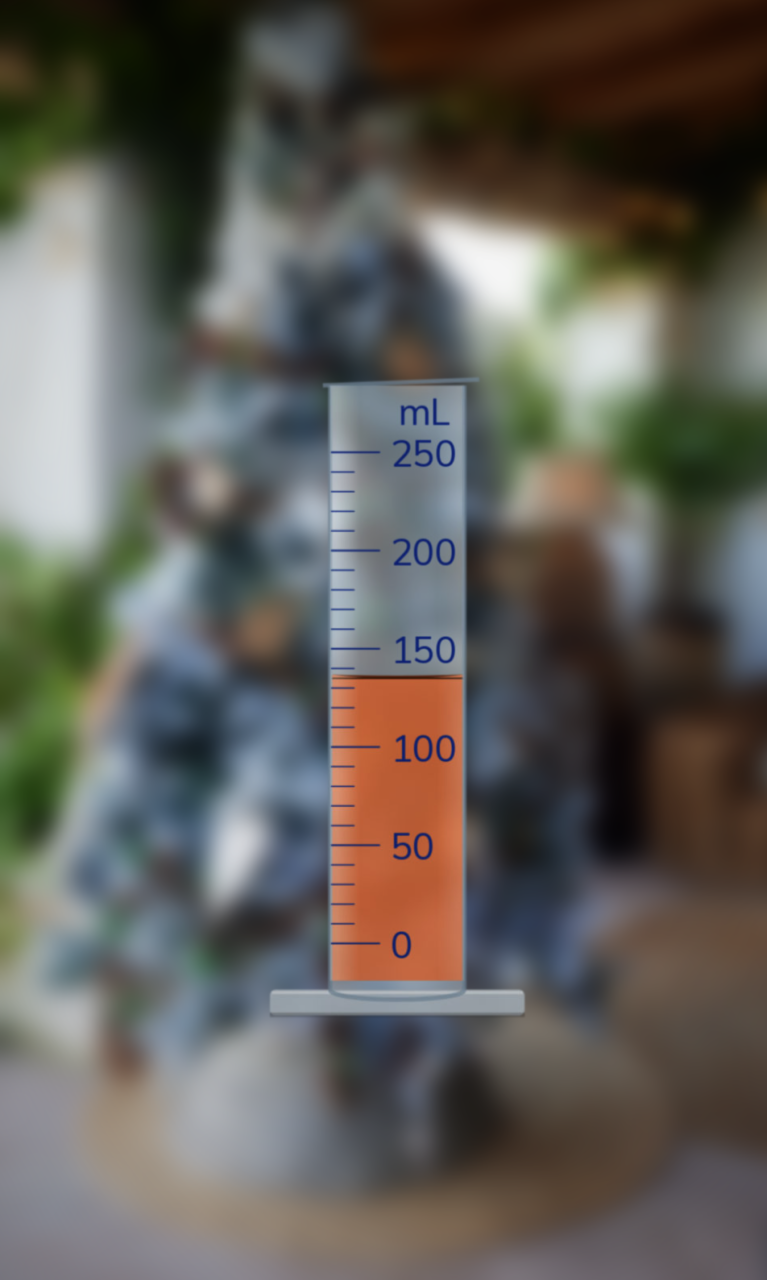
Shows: 135 mL
